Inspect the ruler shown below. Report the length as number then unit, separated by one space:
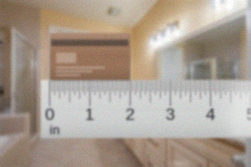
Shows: 2 in
